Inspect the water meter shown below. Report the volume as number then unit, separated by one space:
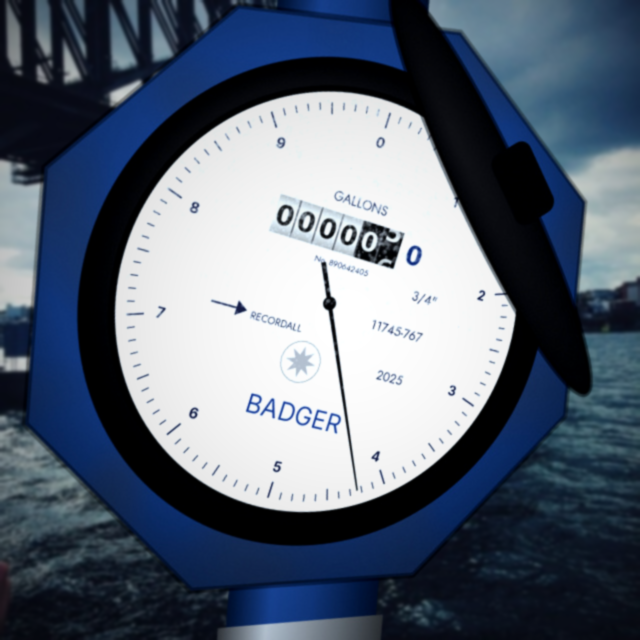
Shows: 54.2 gal
